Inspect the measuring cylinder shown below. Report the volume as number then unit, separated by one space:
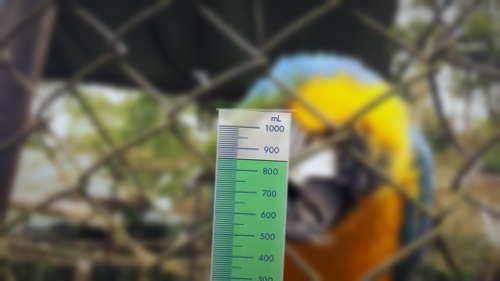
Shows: 850 mL
